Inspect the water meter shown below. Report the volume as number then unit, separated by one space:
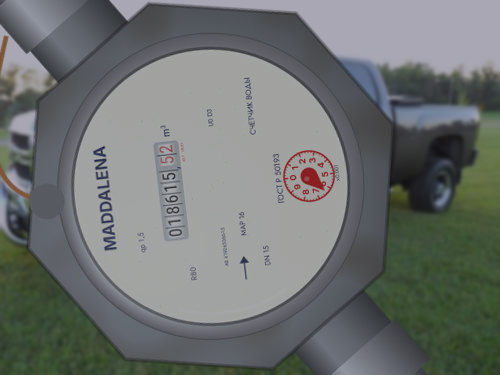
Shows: 18615.526 m³
